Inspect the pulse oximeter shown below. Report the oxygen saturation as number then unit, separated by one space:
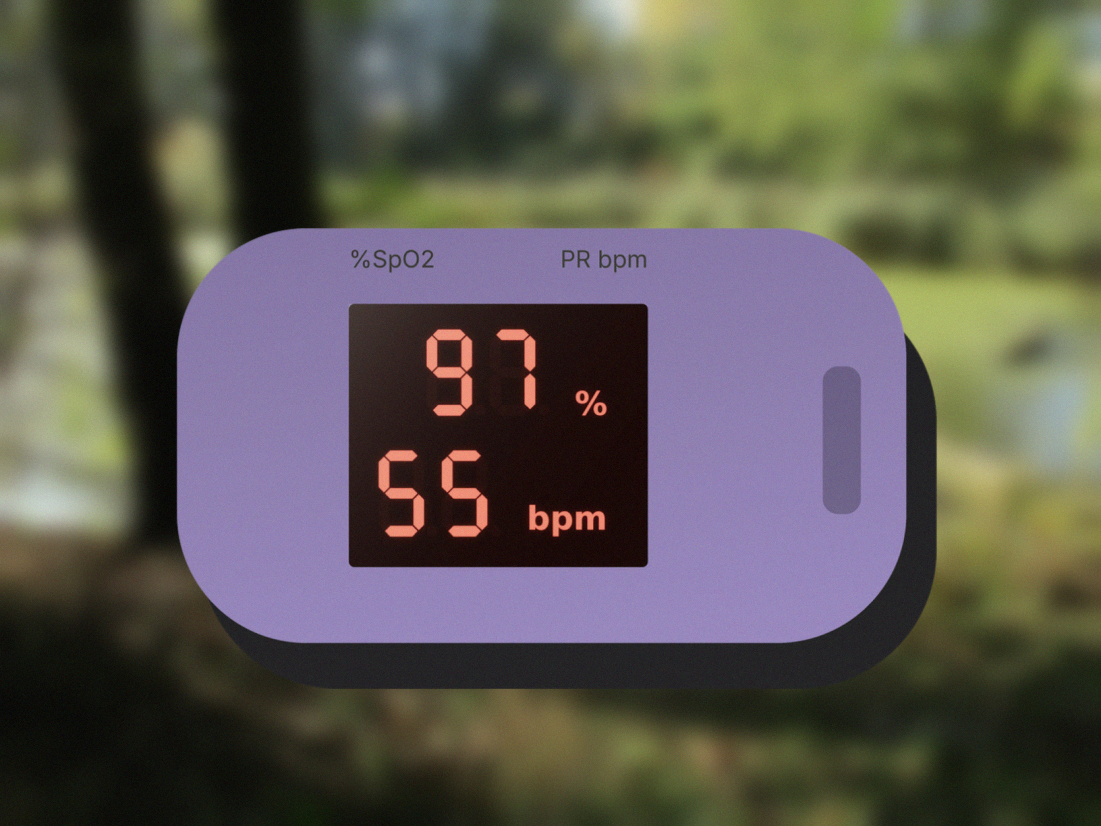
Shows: 97 %
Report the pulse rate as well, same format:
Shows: 55 bpm
